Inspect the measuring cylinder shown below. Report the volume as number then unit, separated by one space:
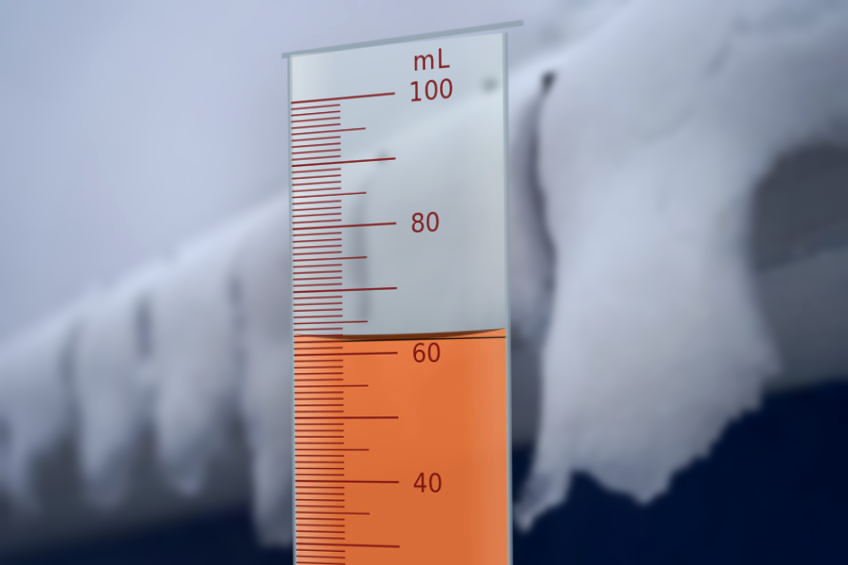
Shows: 62 mL
